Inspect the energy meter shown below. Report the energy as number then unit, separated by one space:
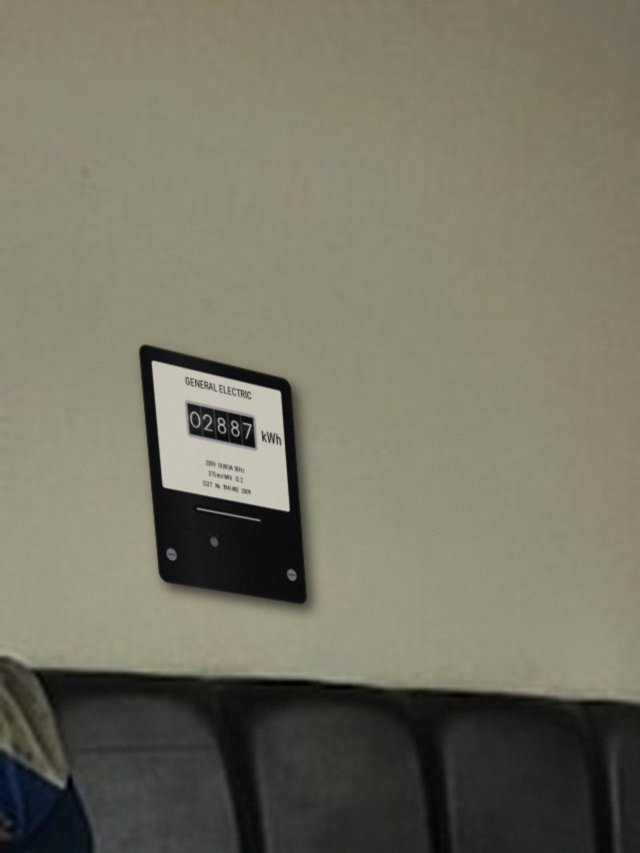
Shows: 2887 kWh
